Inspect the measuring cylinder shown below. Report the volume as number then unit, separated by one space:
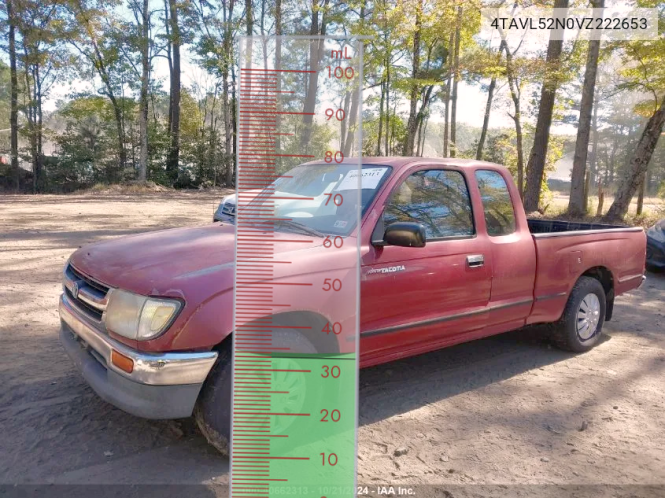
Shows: 33 mL
